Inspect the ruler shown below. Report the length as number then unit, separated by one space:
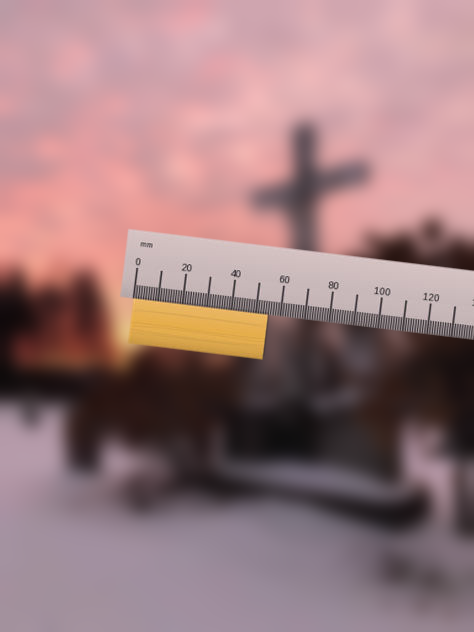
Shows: 55 mm
